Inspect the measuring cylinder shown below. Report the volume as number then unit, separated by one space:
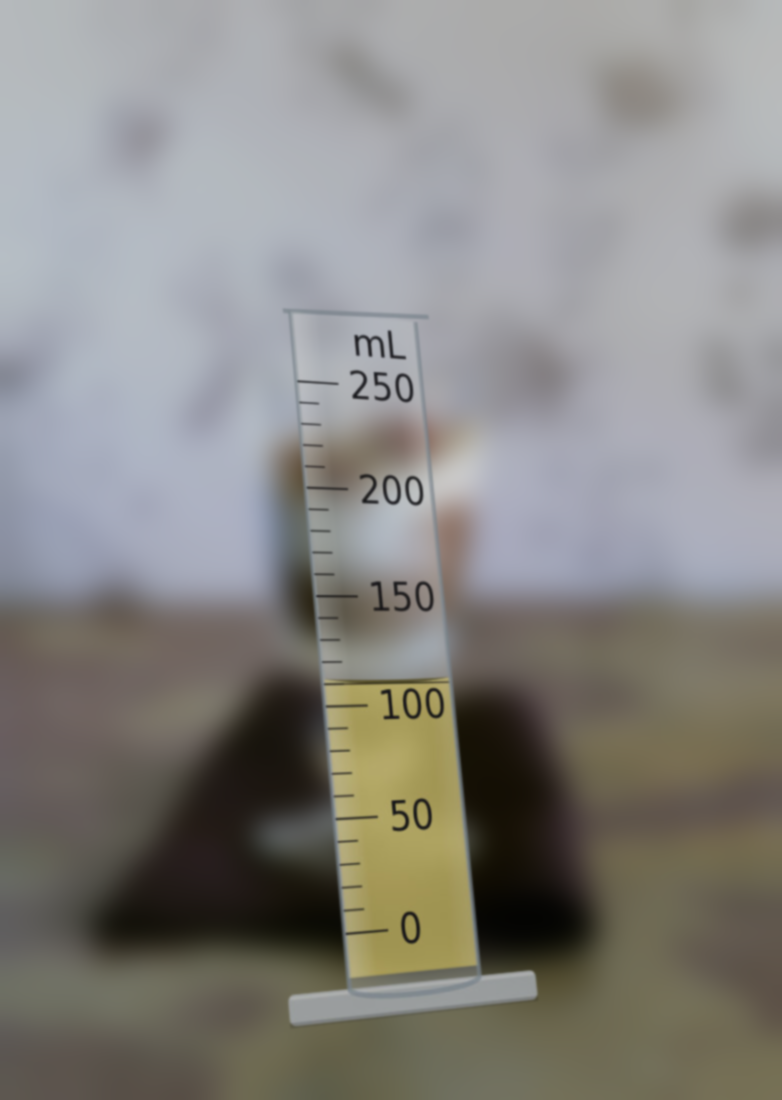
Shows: 110 mL
